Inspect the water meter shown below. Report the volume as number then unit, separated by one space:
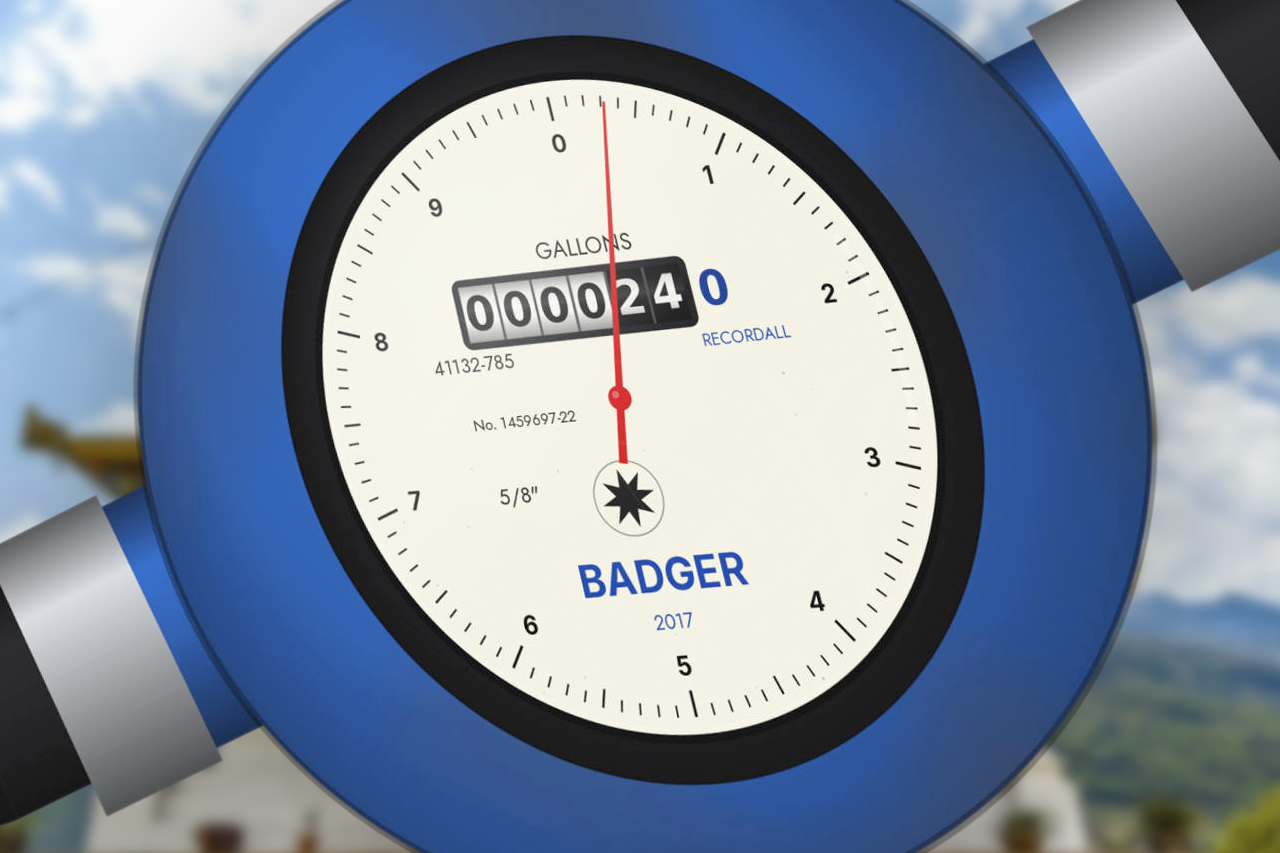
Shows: 240.3 gal
